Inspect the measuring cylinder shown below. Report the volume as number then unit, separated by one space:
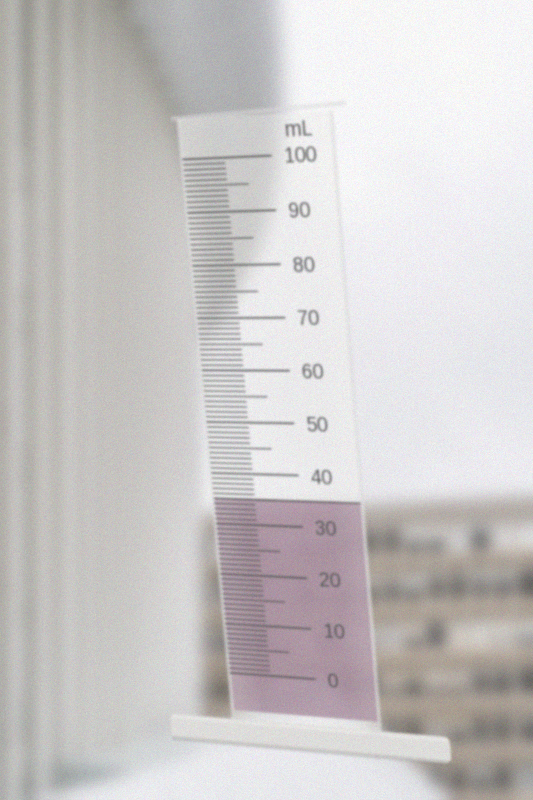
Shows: 35 mL
